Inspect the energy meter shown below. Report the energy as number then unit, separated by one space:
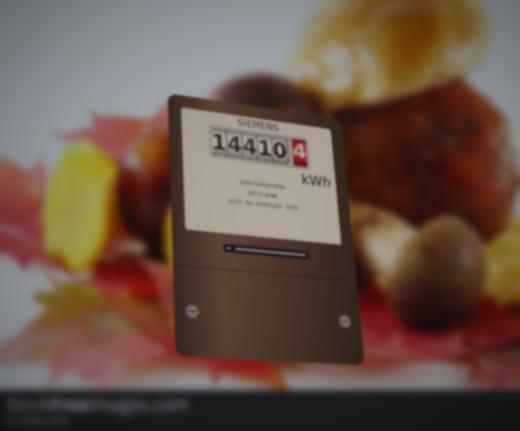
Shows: 14410.4 kWh
